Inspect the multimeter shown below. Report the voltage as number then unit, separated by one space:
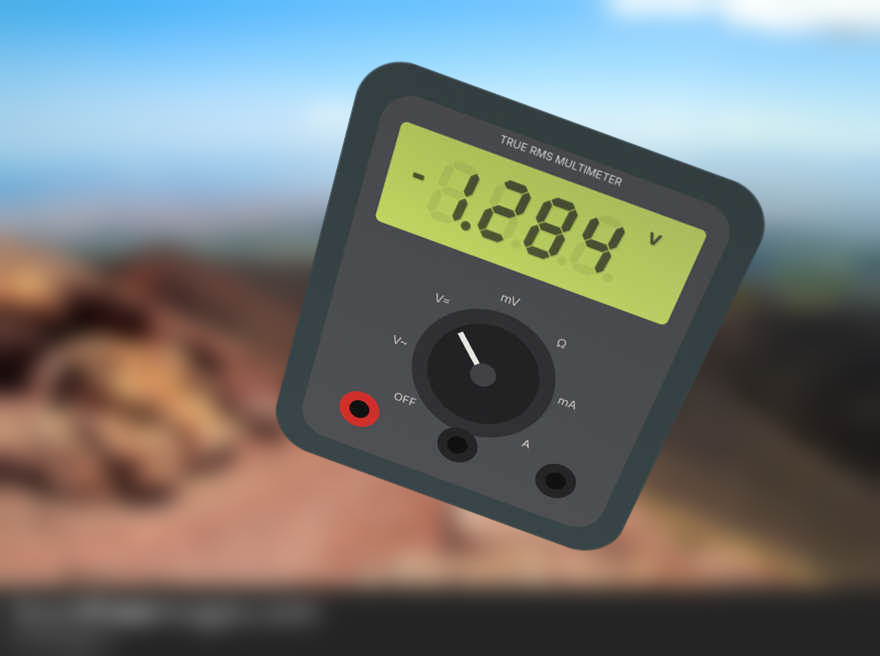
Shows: -1.284 V
